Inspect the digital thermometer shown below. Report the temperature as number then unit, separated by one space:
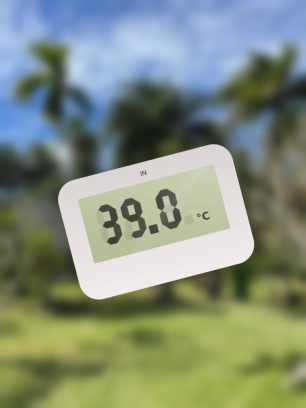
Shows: 39.0 °C
